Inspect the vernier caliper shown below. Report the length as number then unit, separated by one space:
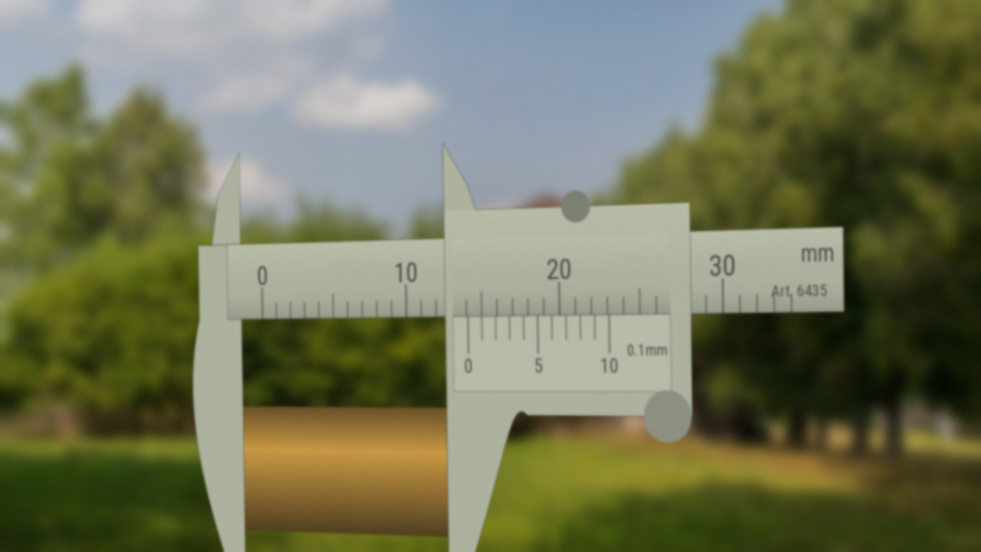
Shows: 14.1 mm
